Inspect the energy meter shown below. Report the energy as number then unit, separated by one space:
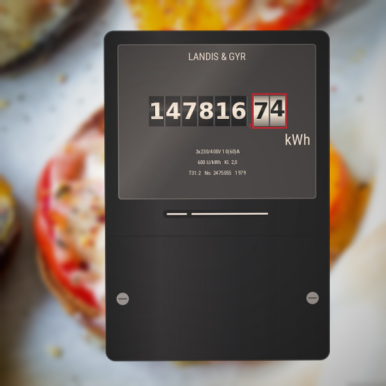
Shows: 147816.74 kWh
